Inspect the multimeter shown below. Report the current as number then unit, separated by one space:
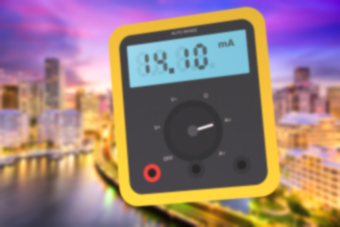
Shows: 14.10 mA
